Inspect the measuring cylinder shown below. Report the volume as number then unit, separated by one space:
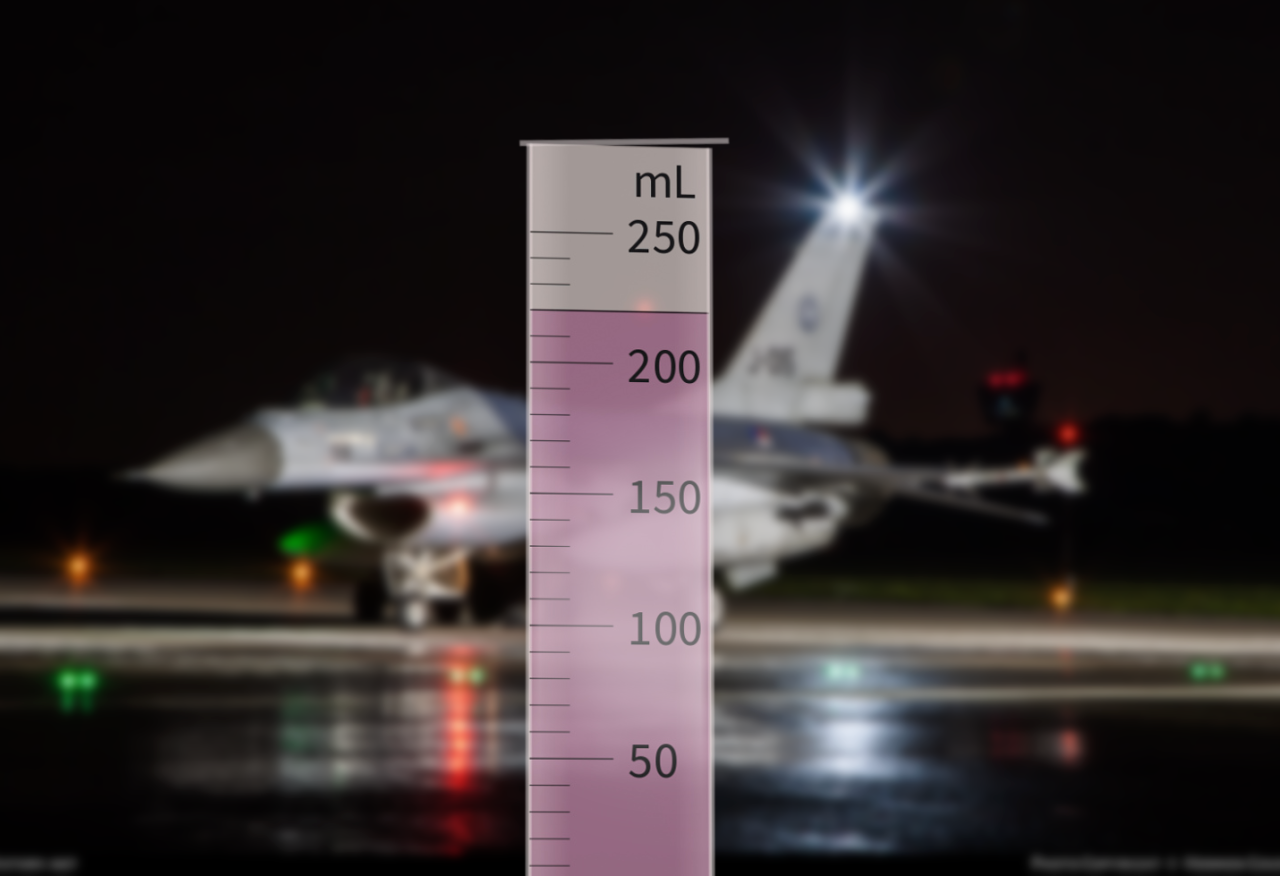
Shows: 220 mL
